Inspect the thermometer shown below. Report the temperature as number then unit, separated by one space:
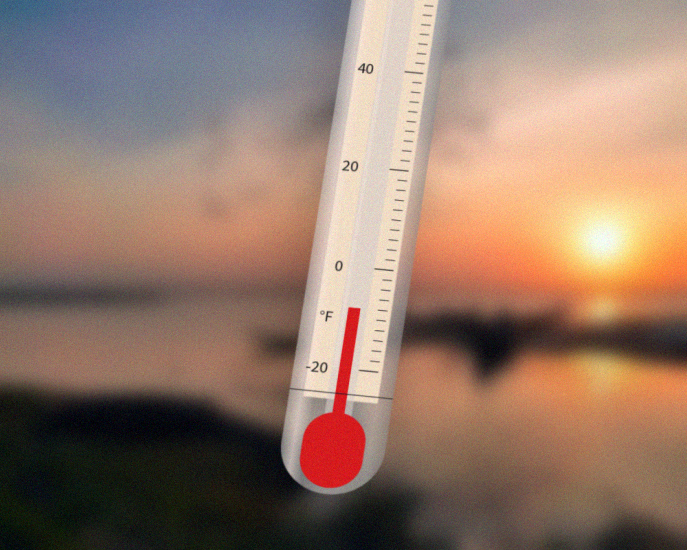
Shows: -8 °F
